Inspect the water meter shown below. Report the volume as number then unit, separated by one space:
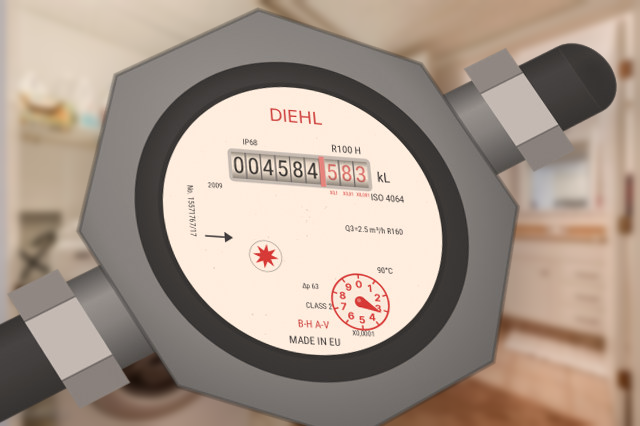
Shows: 4584.5833 kL
